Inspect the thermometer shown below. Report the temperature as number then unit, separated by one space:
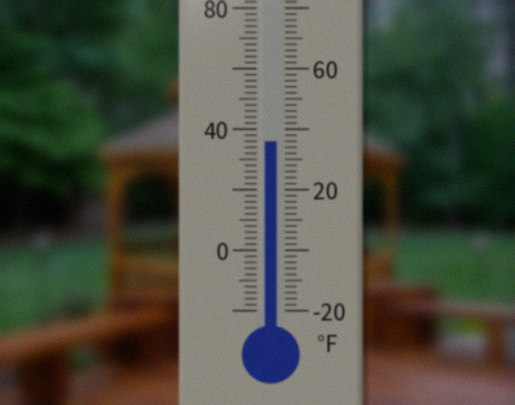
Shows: 36 °F
